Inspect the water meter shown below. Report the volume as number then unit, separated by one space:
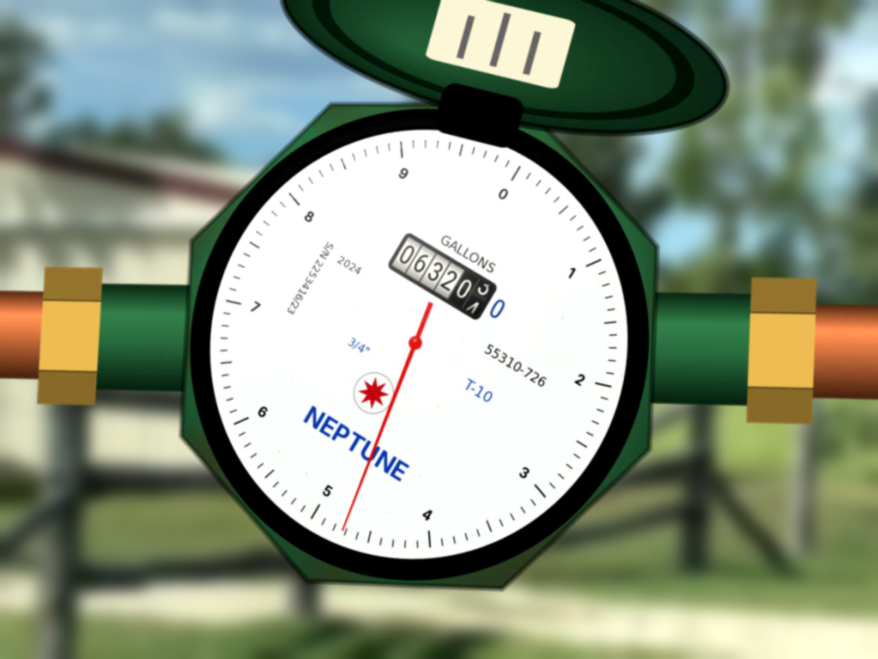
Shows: 632034.7 gal
